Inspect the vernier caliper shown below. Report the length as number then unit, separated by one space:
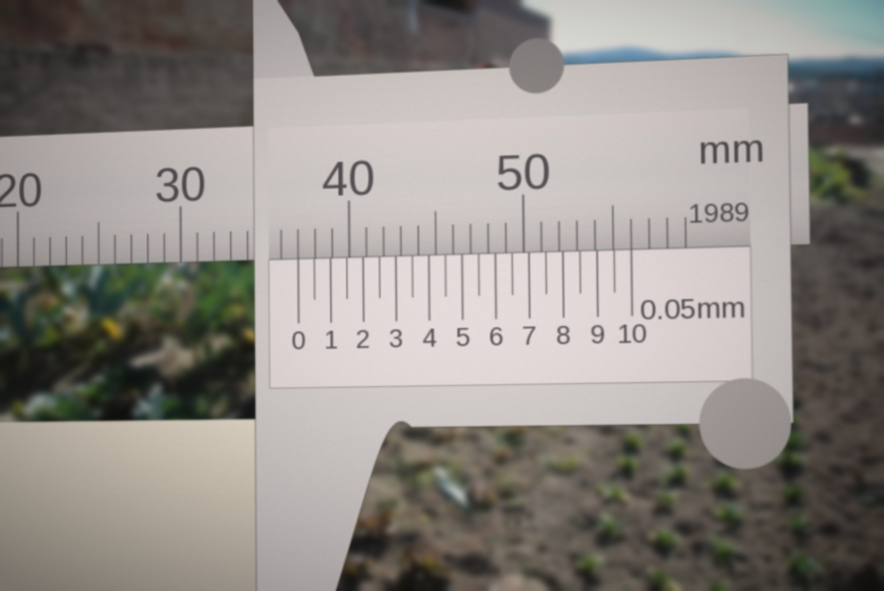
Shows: 37.0 mm
